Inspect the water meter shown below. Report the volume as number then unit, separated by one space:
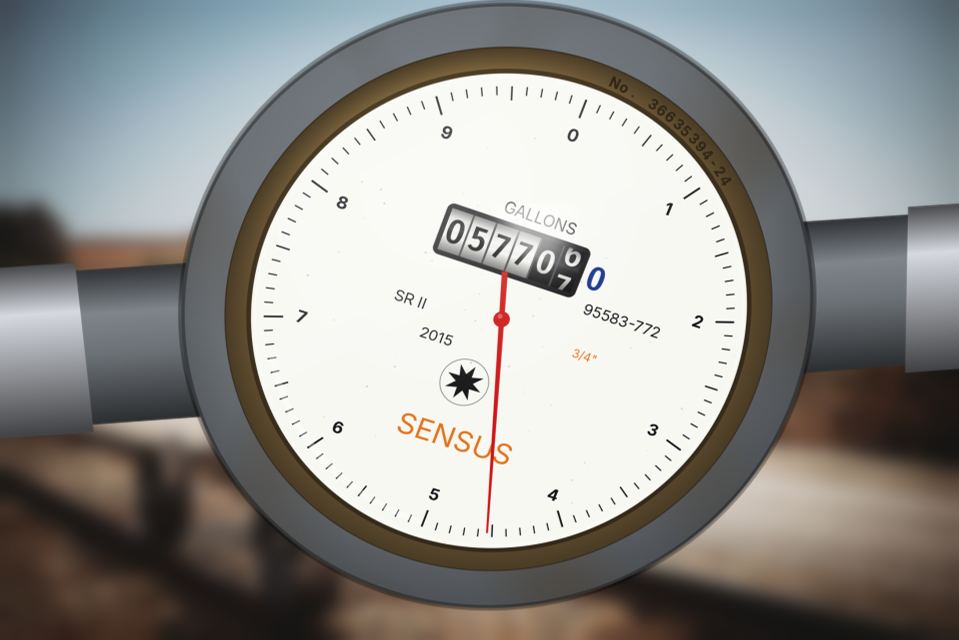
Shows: 577064.5 gal
